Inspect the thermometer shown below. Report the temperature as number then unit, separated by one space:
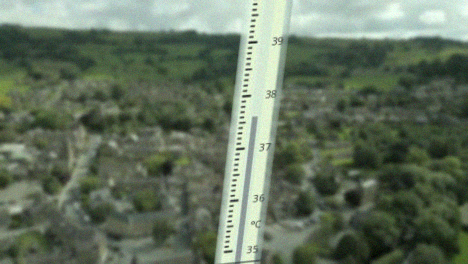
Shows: 37.6 °C
